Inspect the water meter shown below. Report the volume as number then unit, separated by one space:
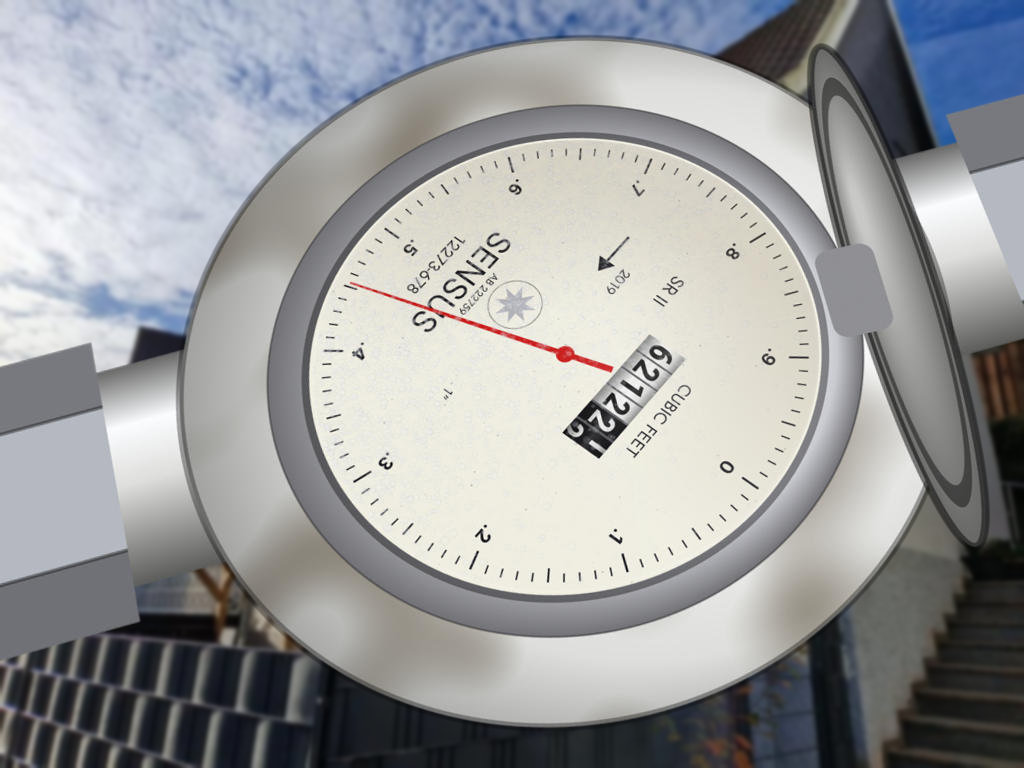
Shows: 621221.45 ft³
